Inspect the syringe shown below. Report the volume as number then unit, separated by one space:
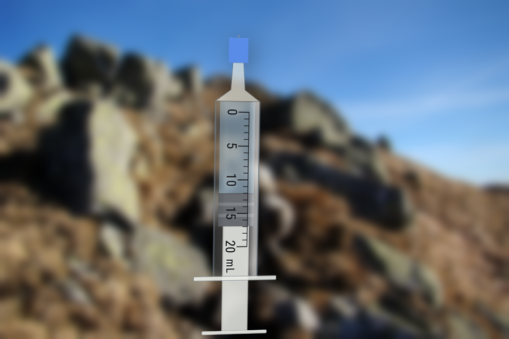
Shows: 12 mL
